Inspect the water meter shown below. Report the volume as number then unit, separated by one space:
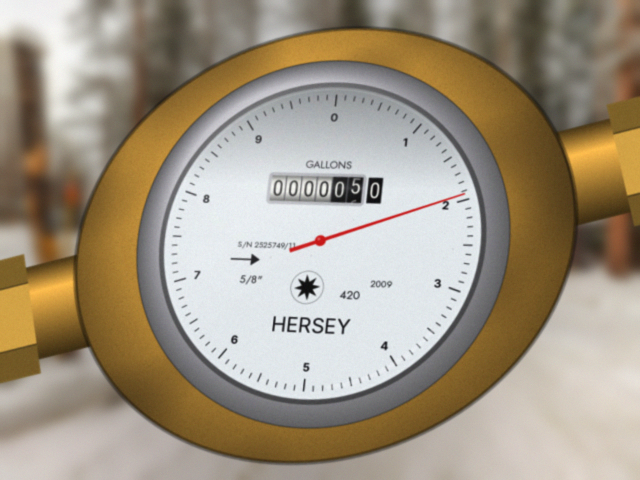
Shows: 51.9 gal
